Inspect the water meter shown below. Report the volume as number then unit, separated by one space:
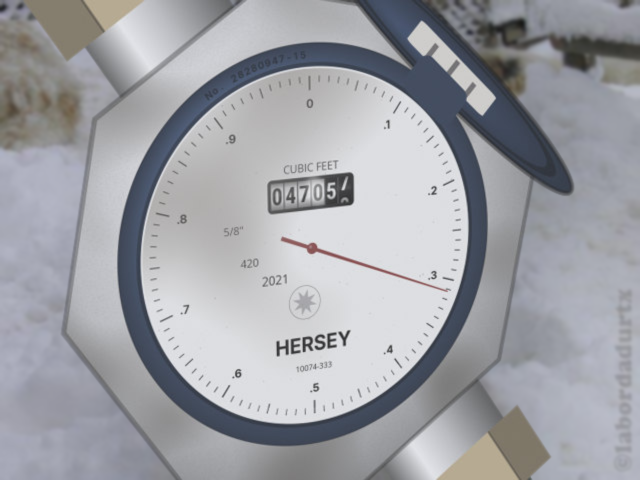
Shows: 47057.31 ft³
